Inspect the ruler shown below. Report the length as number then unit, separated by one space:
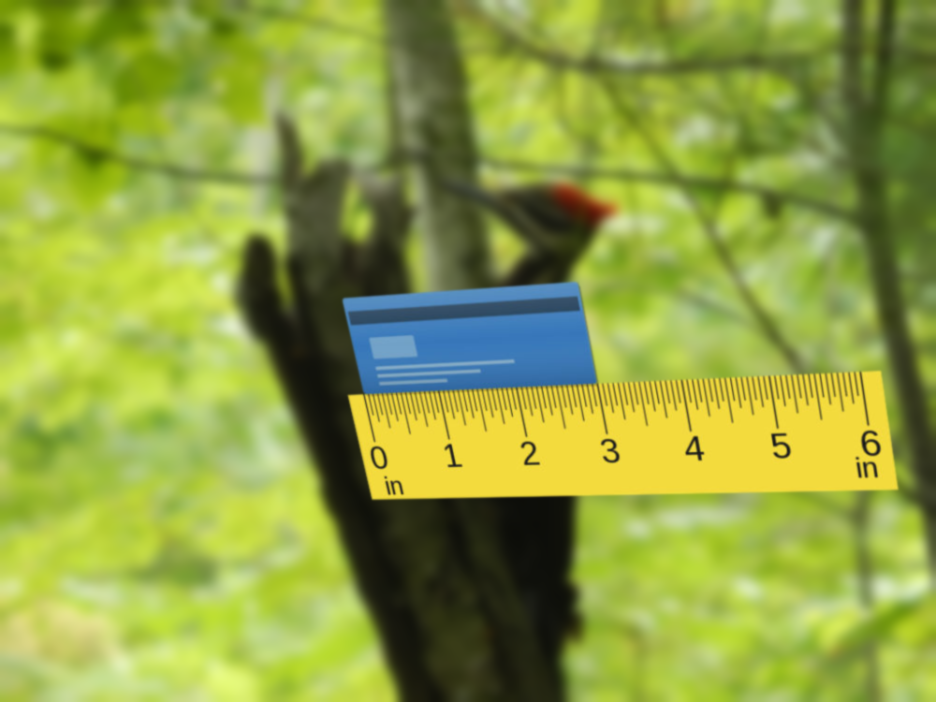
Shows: 3 in
